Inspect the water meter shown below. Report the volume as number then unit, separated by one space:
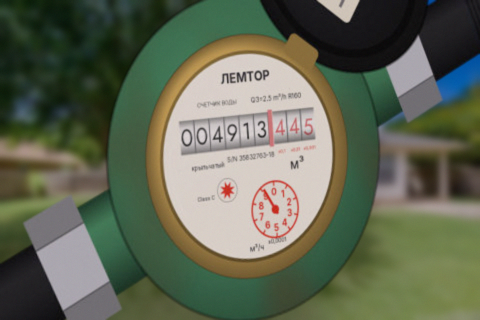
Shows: 4913.4449 m³
